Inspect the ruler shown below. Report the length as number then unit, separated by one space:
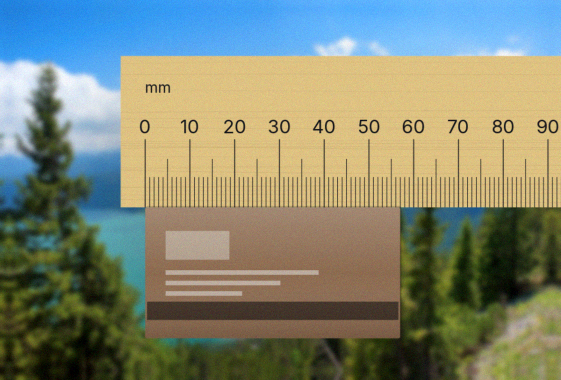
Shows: 57 mm
